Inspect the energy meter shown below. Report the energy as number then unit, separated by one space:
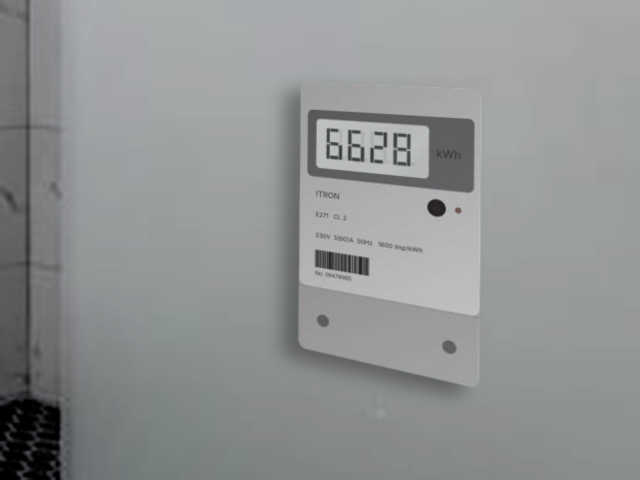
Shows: 6628 kWh
